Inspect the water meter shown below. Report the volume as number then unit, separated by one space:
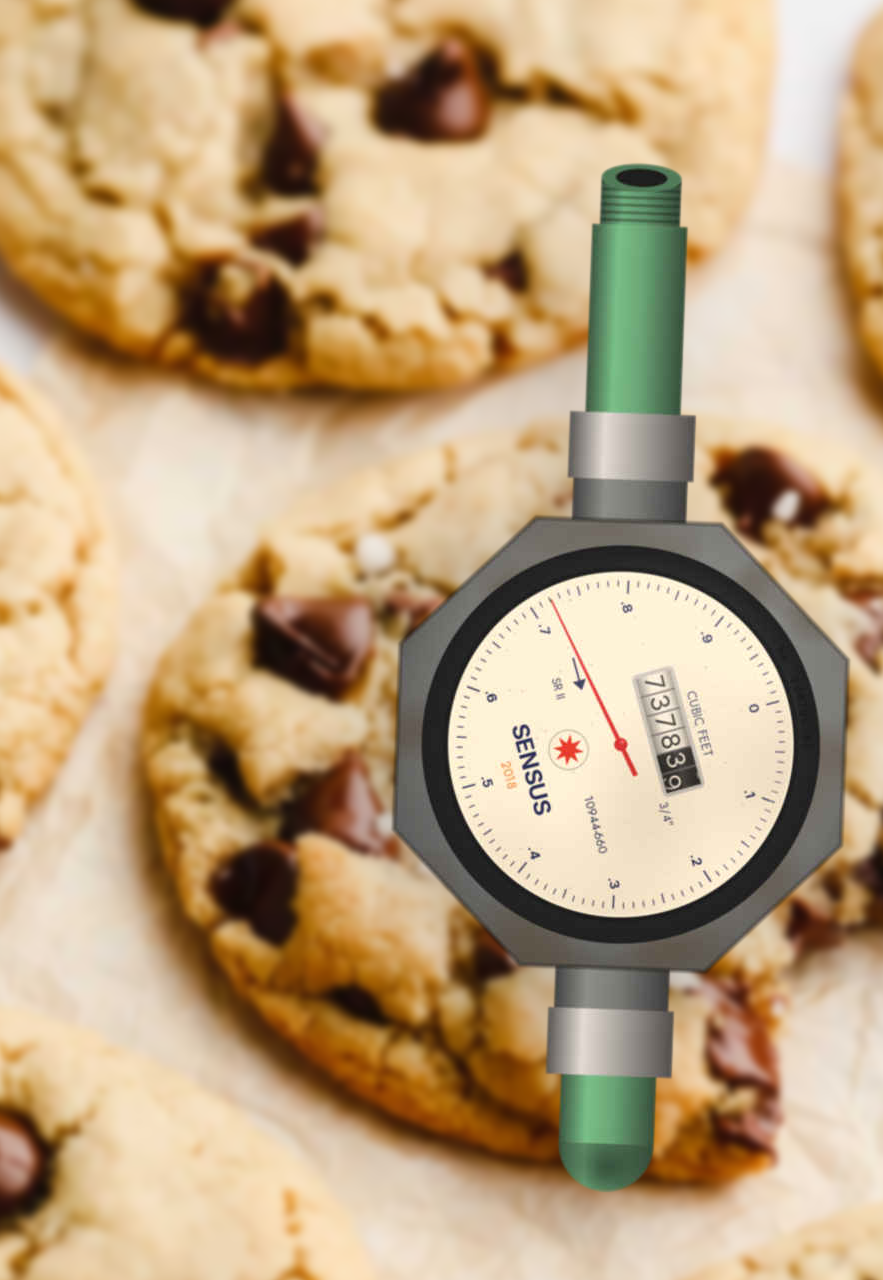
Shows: 737838.72 ft³
